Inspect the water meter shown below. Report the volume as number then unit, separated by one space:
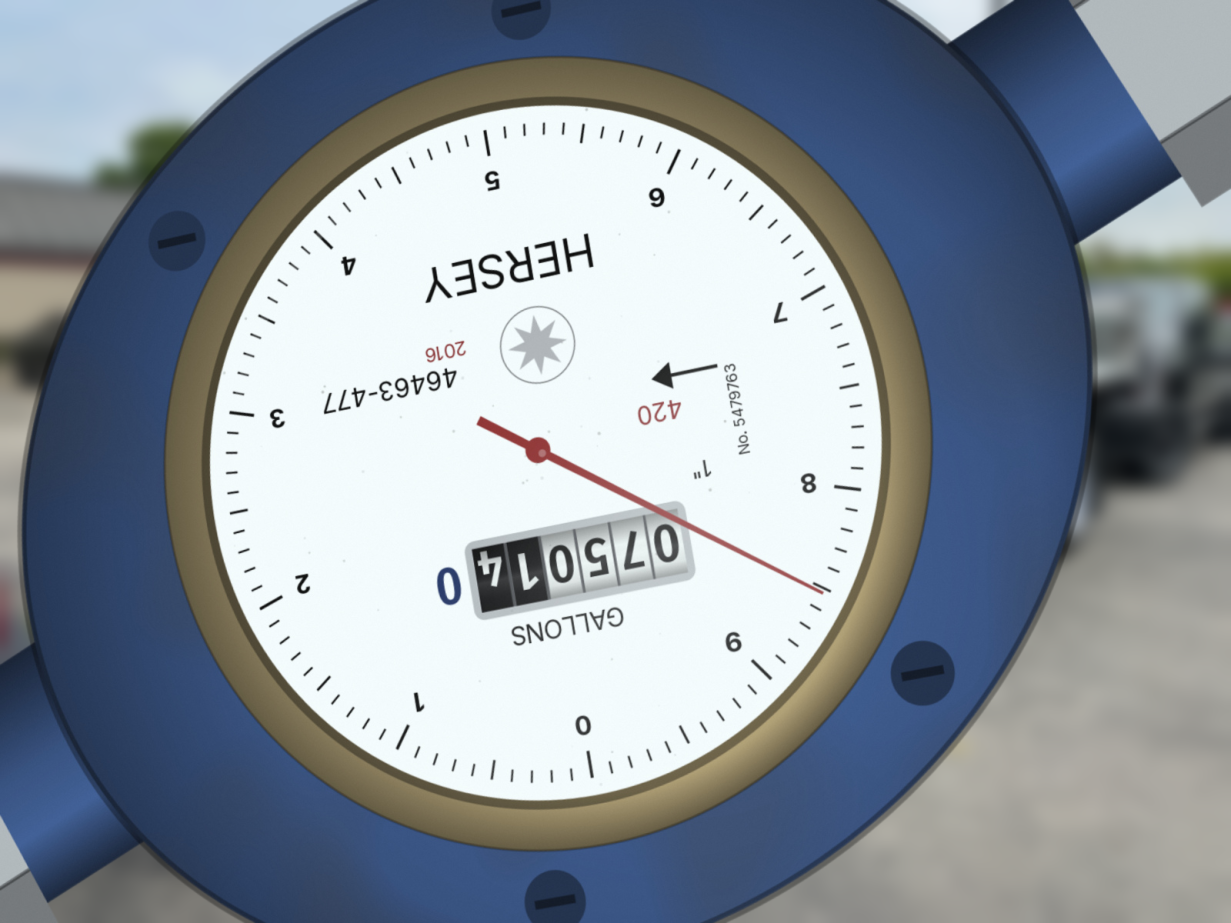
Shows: 750138.5 gal
